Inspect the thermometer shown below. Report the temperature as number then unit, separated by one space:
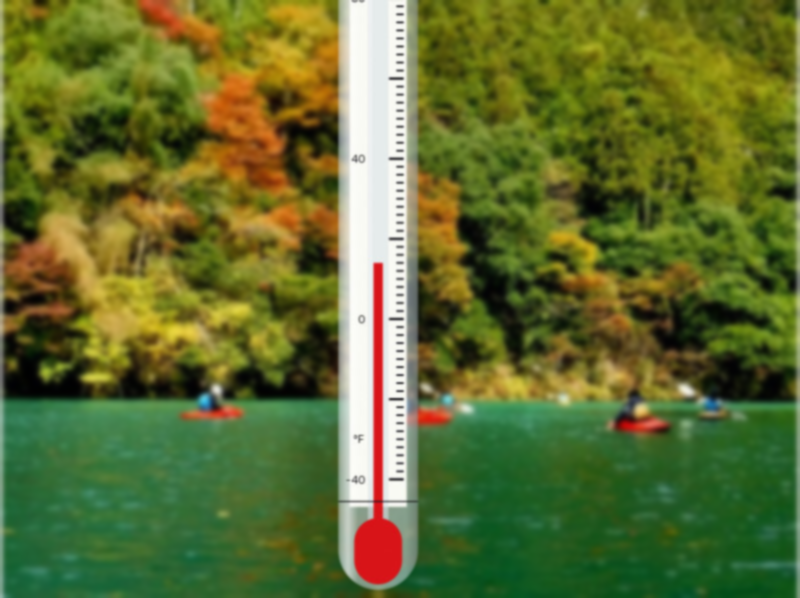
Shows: 14 °F
